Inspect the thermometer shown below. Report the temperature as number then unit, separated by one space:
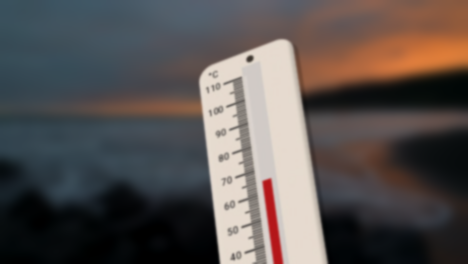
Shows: 65 °C
